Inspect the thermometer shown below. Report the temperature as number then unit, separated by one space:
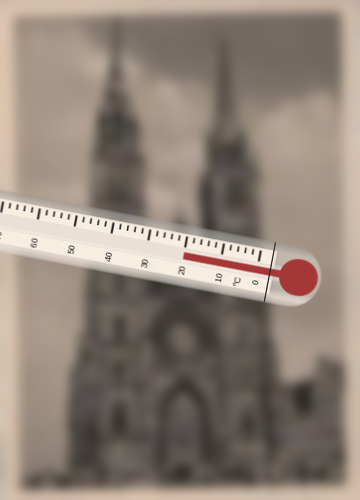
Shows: 20 °C
